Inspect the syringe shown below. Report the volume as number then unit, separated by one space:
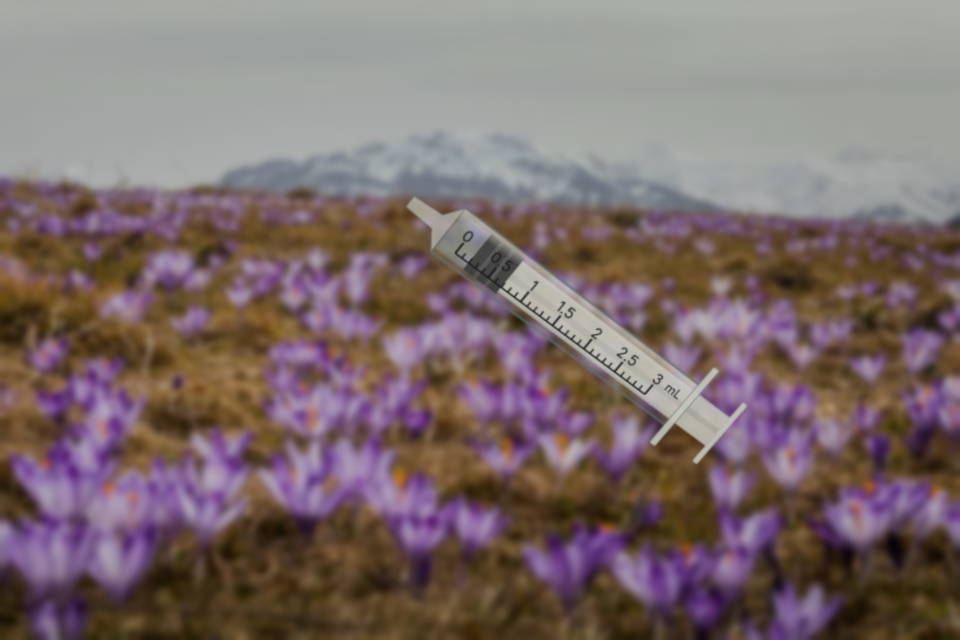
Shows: 0.2 mL
